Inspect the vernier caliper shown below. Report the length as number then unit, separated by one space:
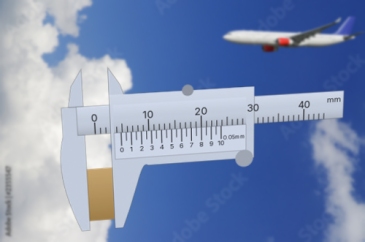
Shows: 4.8 mm
